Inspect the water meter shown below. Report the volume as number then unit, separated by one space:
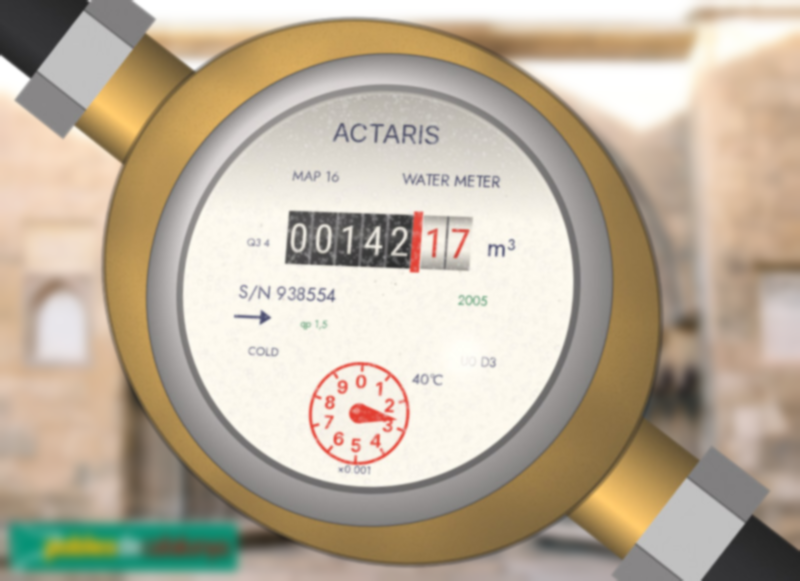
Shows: 142.172 m³
